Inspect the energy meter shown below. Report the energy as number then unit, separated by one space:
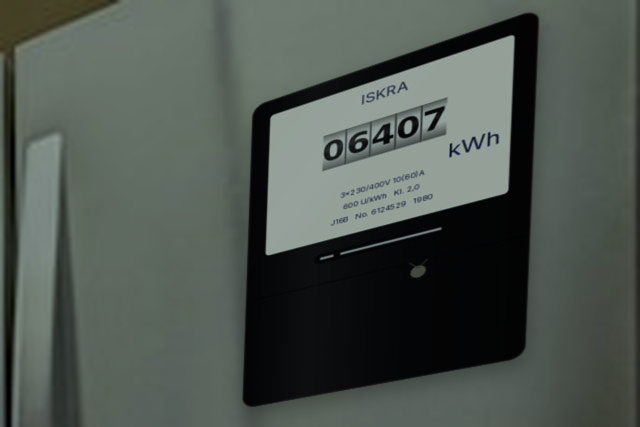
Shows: 6407 kWh
